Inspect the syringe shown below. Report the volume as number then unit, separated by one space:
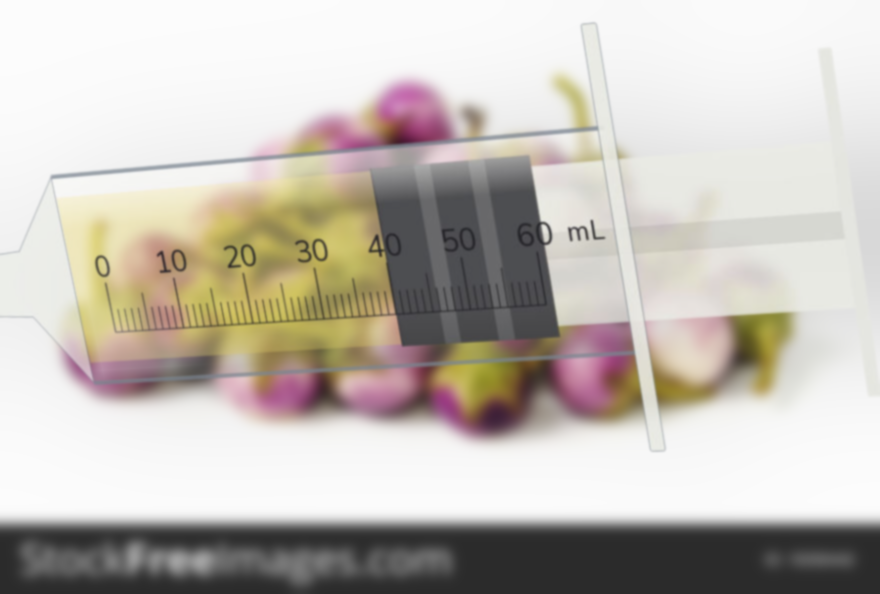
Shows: 40 mL
